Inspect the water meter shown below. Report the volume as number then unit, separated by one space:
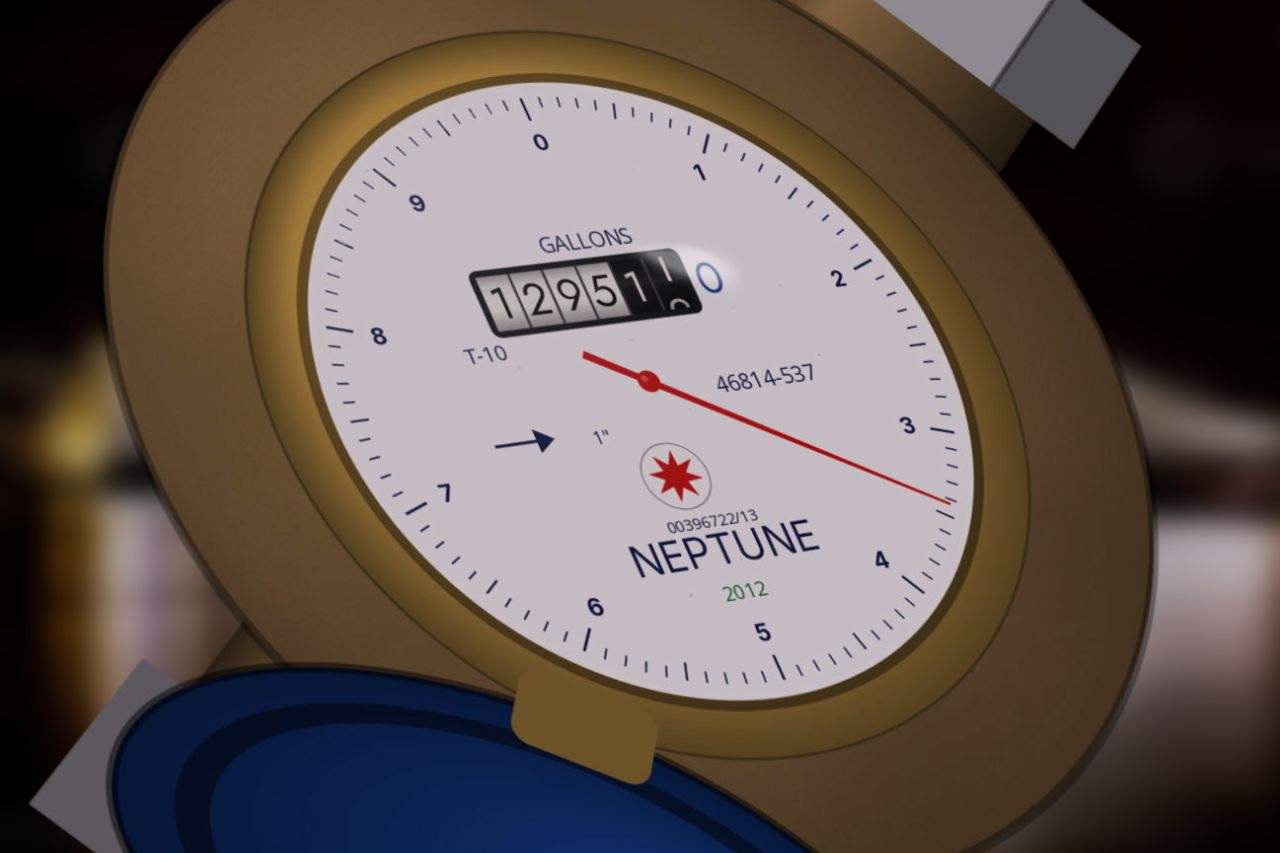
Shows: 1295113.4 gal
